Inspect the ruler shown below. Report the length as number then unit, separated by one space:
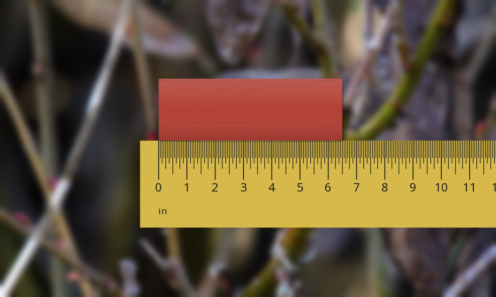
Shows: 6.5 in
